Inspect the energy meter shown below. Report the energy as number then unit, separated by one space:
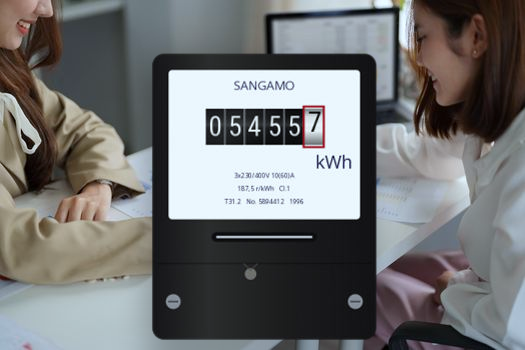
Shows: 5455.7 kWh
